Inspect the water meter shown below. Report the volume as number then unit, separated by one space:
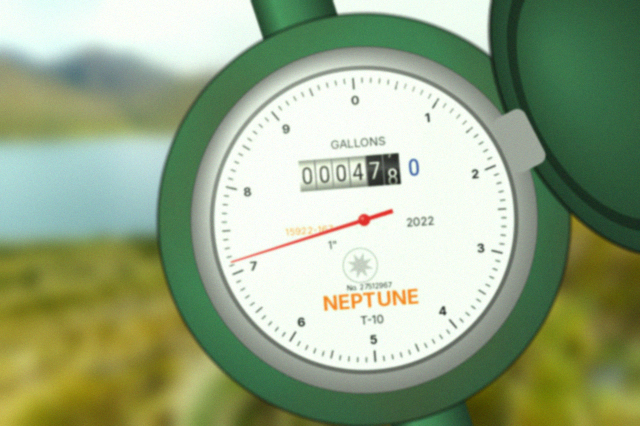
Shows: 4777.1 gal
